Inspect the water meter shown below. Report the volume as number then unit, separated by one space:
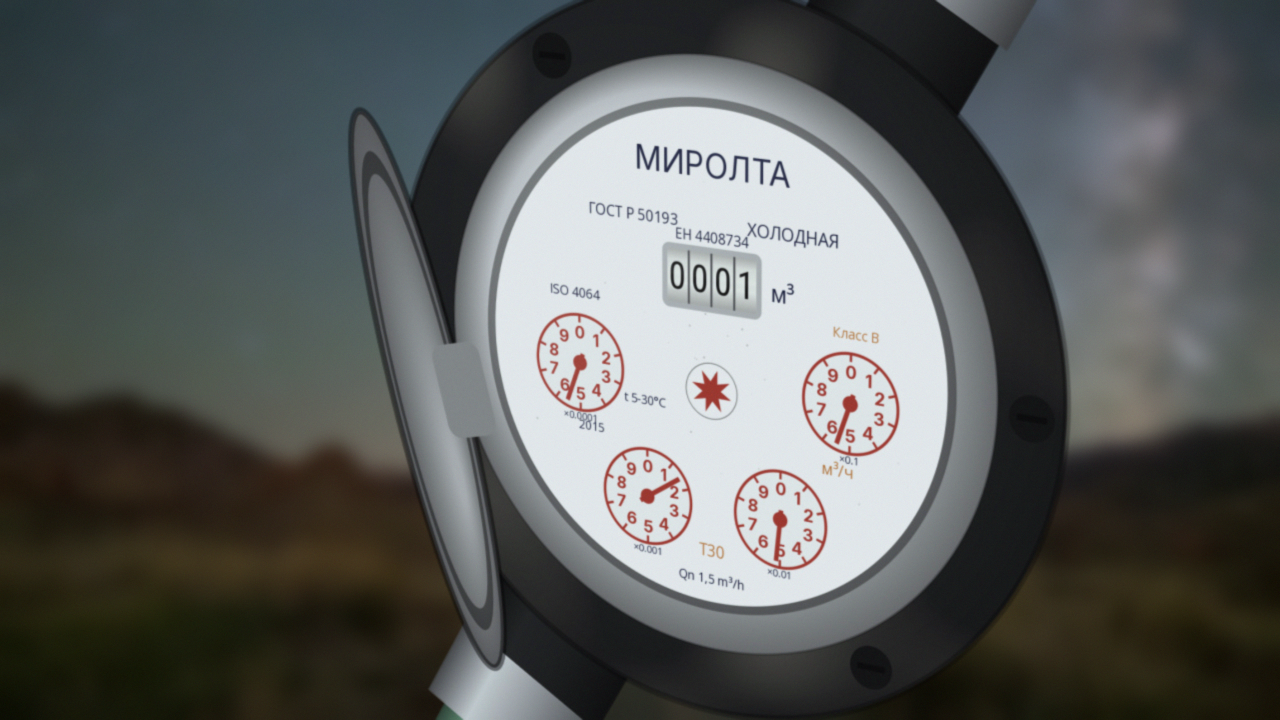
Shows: 1.5515 m³
